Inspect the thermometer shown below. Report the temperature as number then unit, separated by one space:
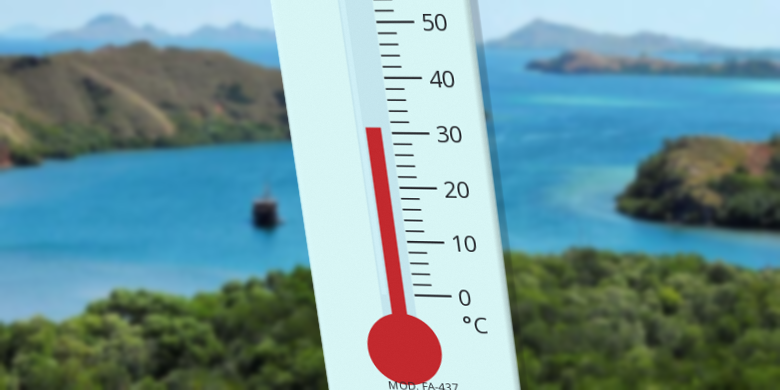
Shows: 31 °C
